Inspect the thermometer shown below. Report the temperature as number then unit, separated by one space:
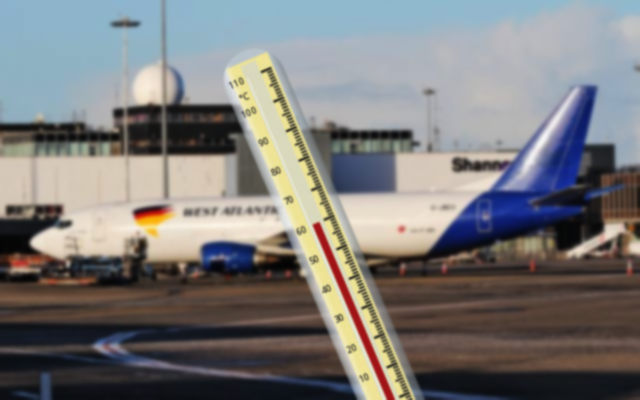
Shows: 60 °C
